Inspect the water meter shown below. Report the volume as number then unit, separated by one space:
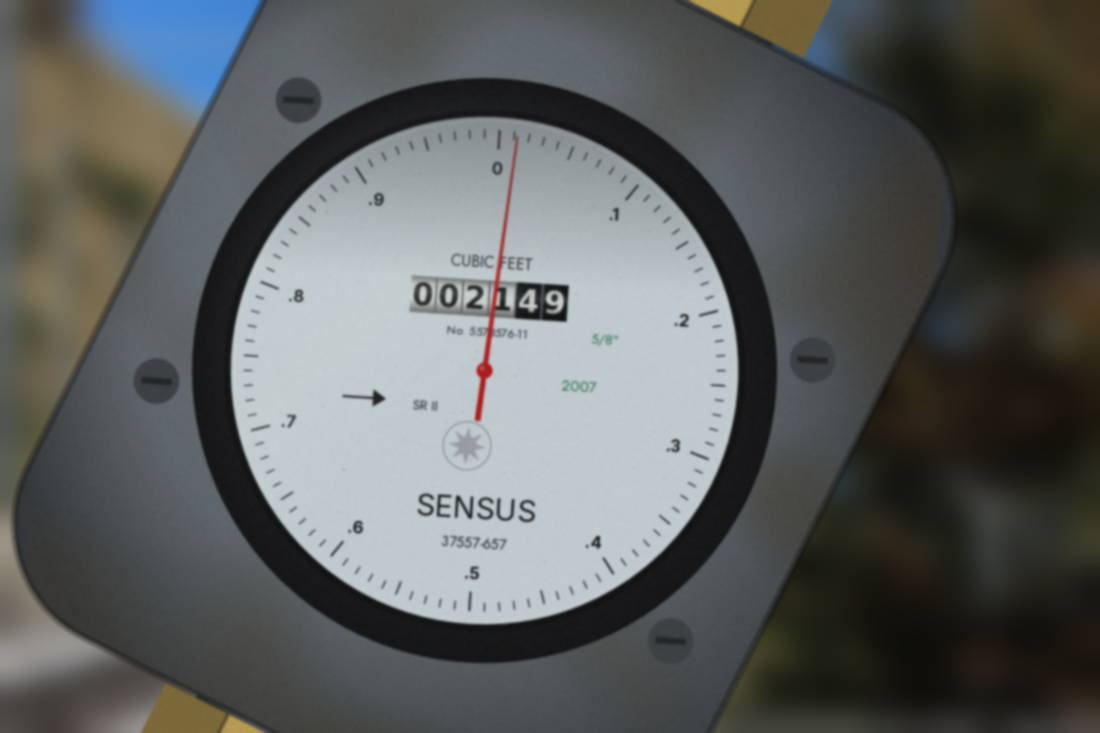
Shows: 2149.01 ft³
